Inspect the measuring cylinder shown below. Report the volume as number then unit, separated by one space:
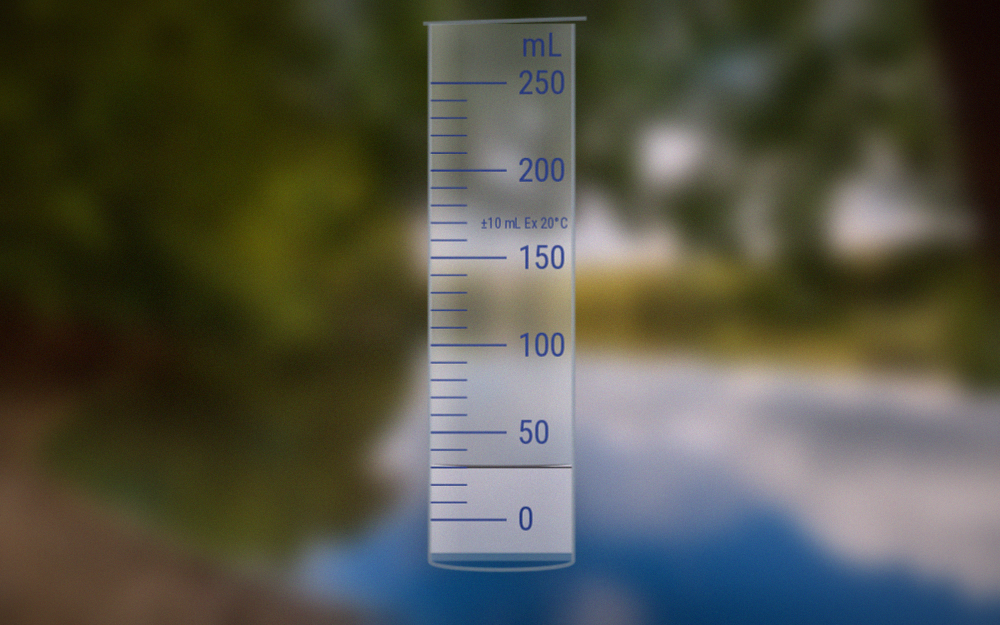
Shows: 30 mL
